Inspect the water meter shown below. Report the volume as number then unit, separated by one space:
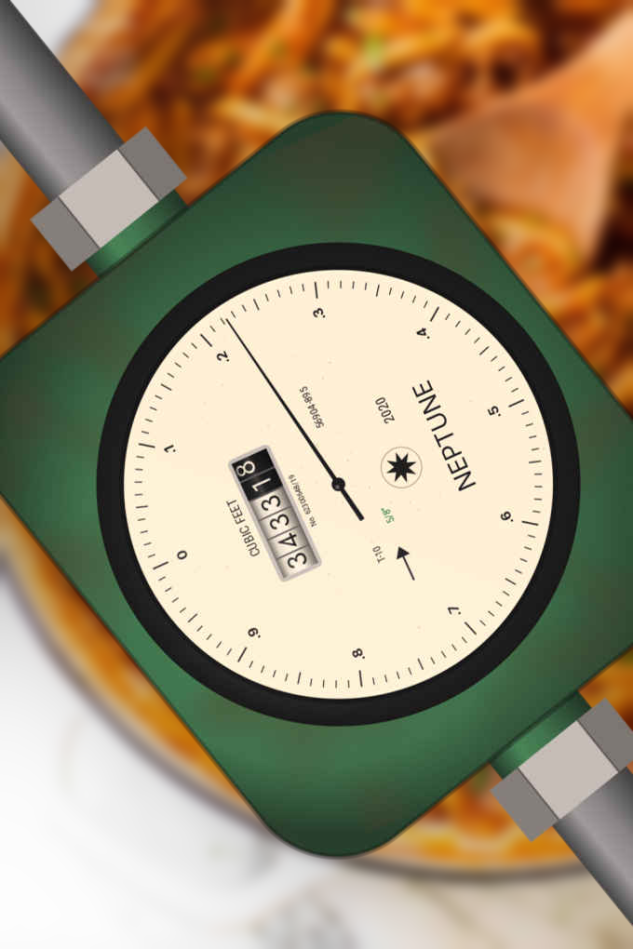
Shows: 343318.22 ft³
